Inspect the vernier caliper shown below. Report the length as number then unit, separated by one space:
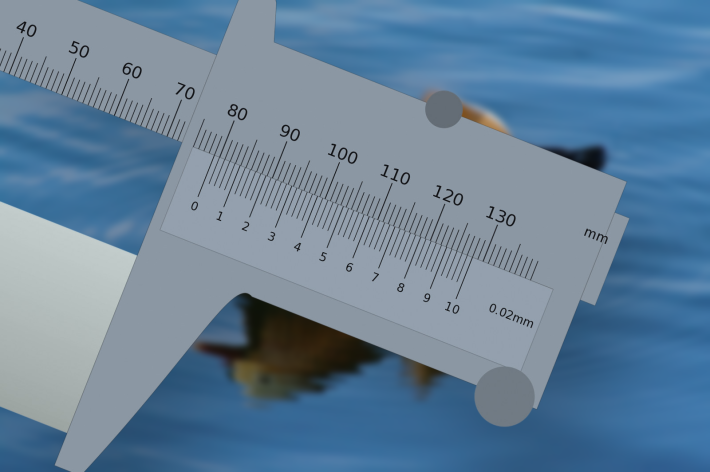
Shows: 79.0 mm
